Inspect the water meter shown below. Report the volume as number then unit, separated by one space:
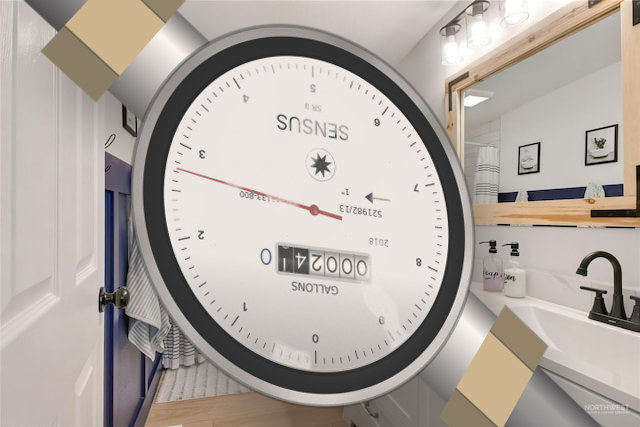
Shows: 2412.7 gal
